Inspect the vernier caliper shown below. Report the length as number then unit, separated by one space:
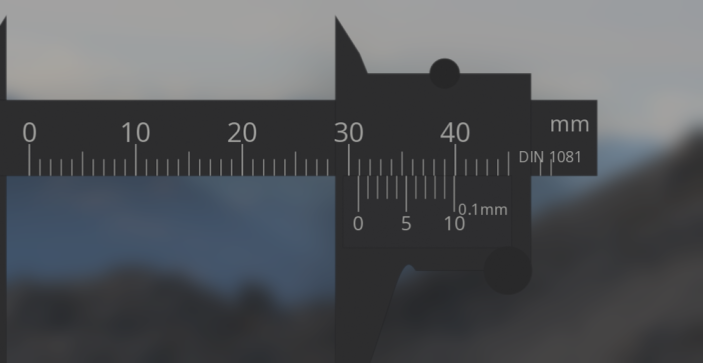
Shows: 30.9 mm
